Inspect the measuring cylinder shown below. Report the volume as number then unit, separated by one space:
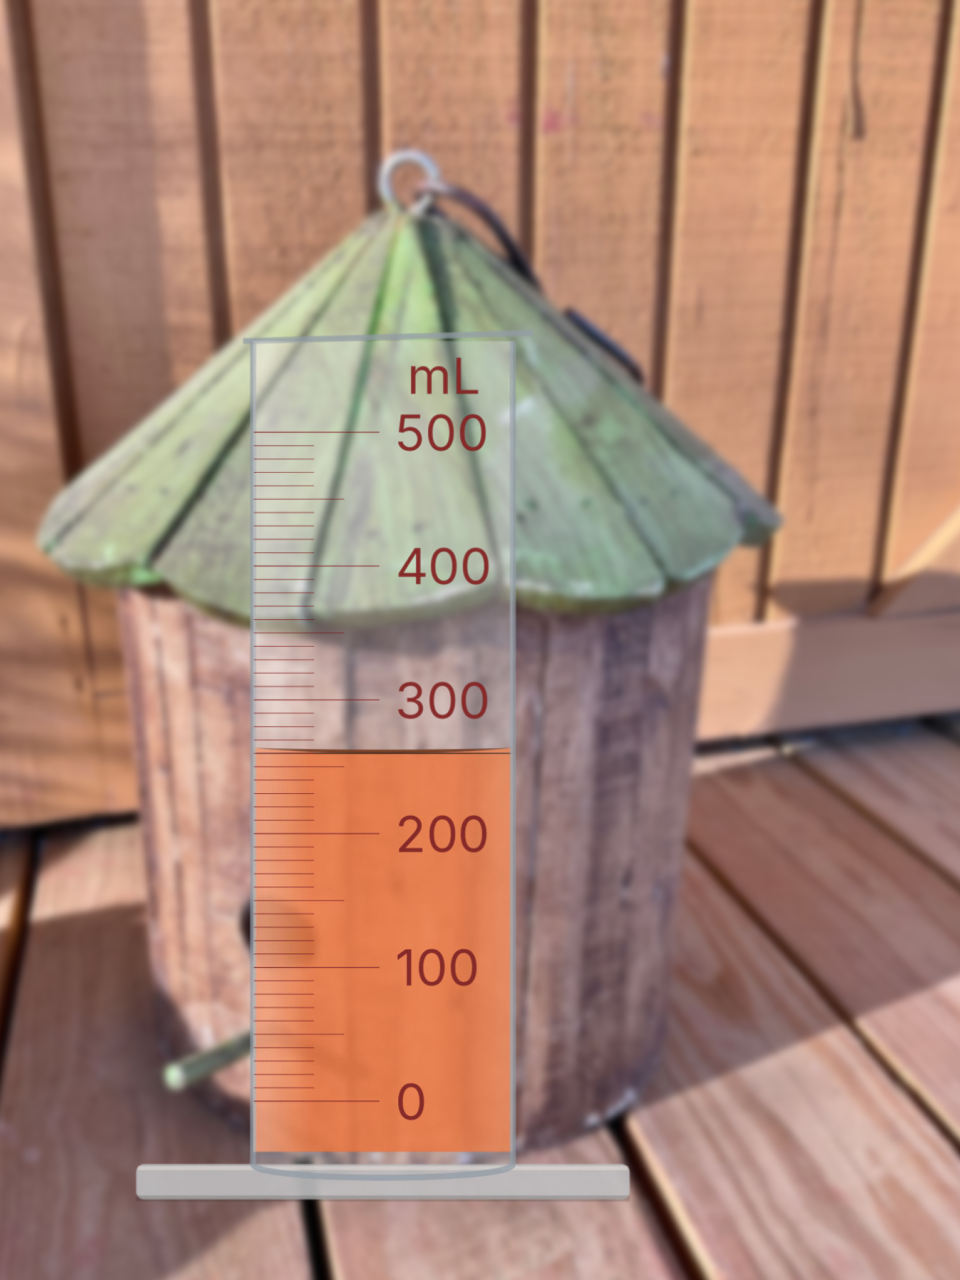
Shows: 260 mL
